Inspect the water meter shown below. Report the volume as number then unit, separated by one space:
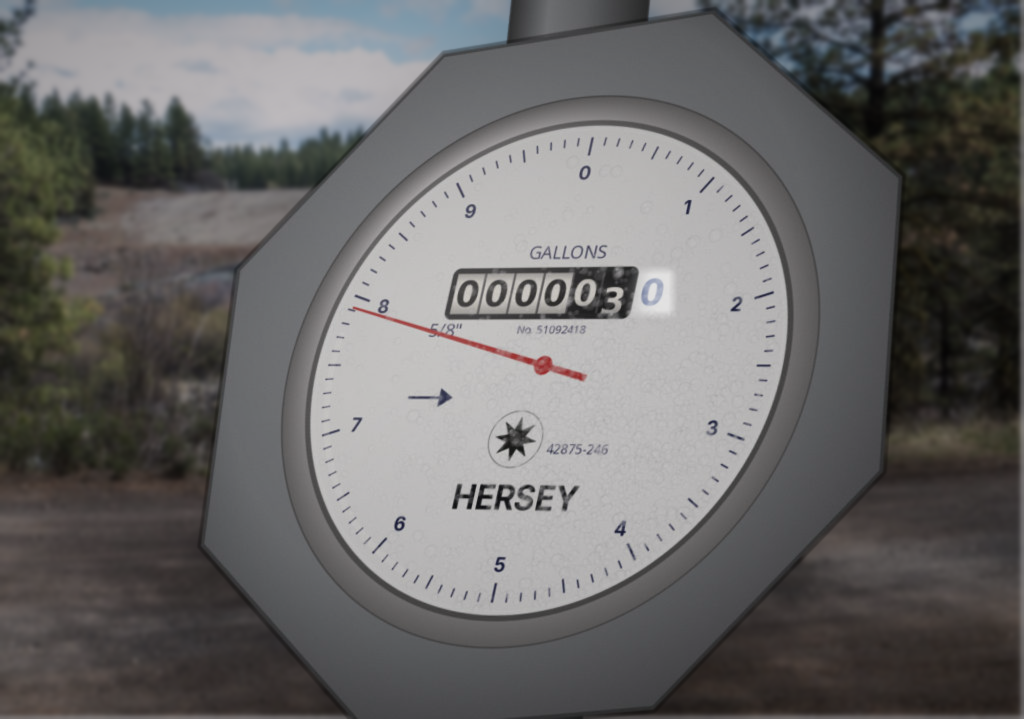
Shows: 27.9 gal
